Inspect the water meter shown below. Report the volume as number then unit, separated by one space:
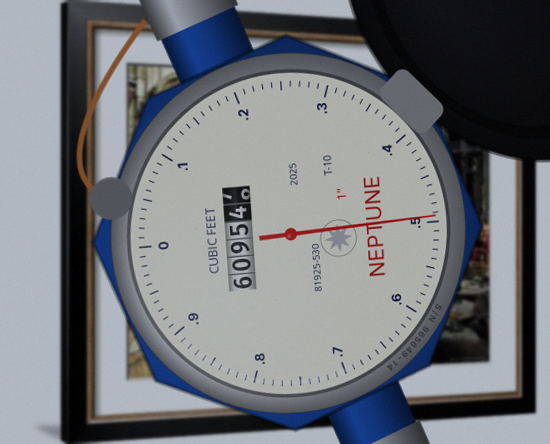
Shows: 609547.49 ft³
